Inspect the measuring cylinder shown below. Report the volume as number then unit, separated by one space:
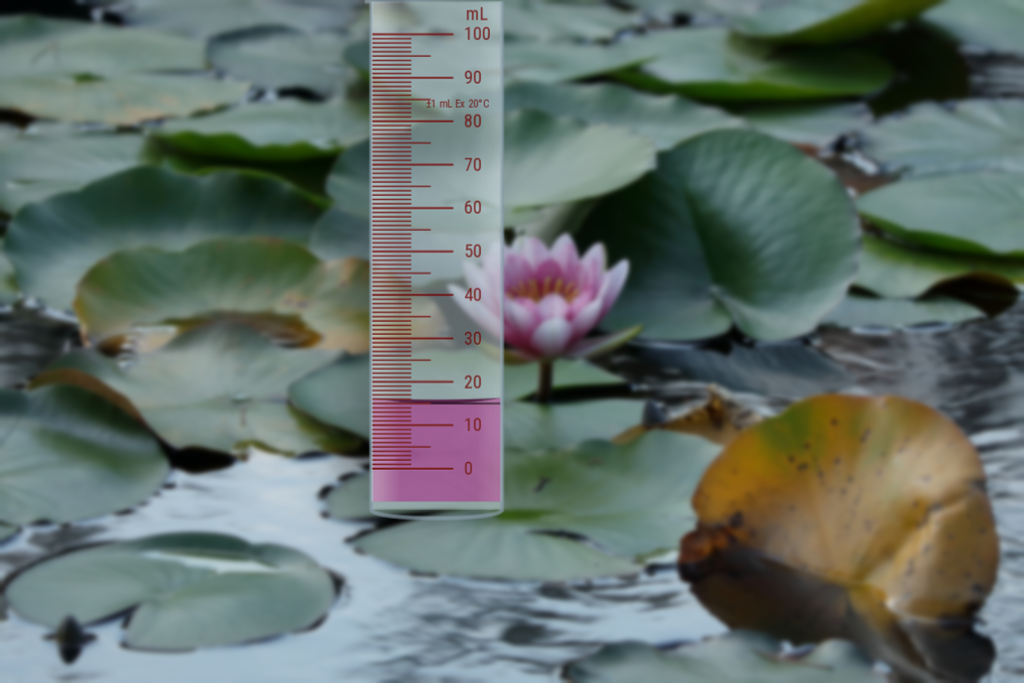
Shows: 15 mL
